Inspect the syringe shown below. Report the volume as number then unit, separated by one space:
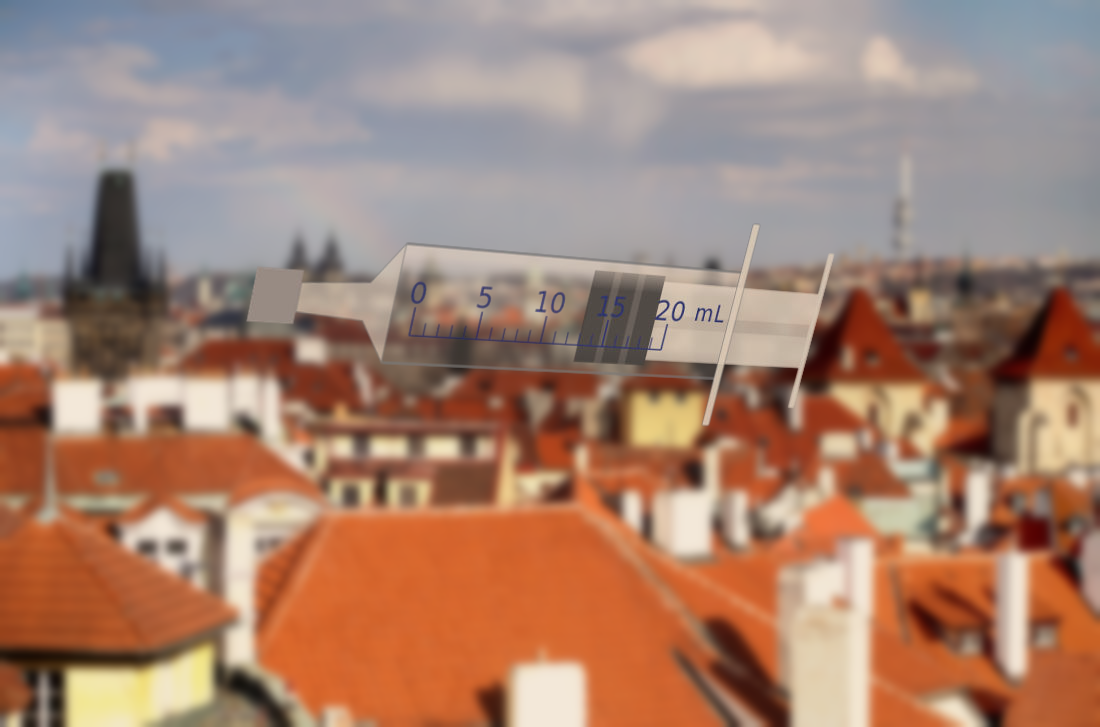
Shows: 13 mL
